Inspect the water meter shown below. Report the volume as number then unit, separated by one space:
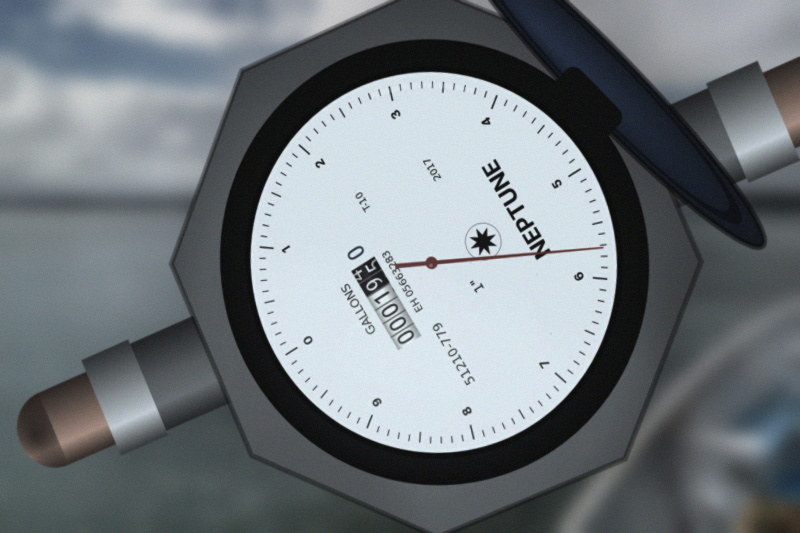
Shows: 1945.7 gal
